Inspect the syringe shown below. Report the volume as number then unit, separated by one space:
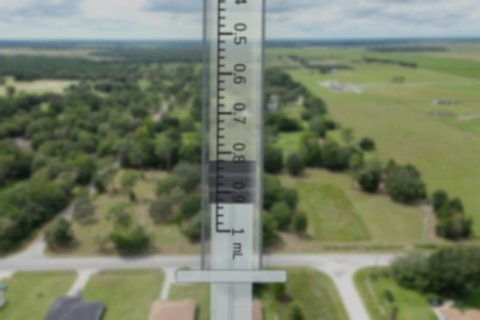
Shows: 0.82 mL
